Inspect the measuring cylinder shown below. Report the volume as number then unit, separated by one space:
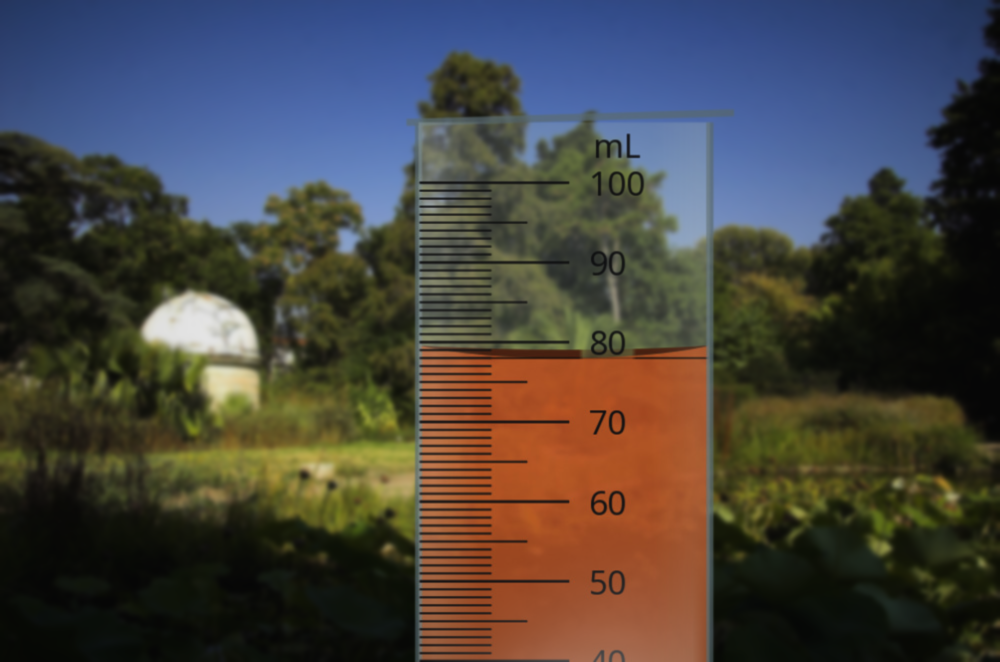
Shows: 78 mL
